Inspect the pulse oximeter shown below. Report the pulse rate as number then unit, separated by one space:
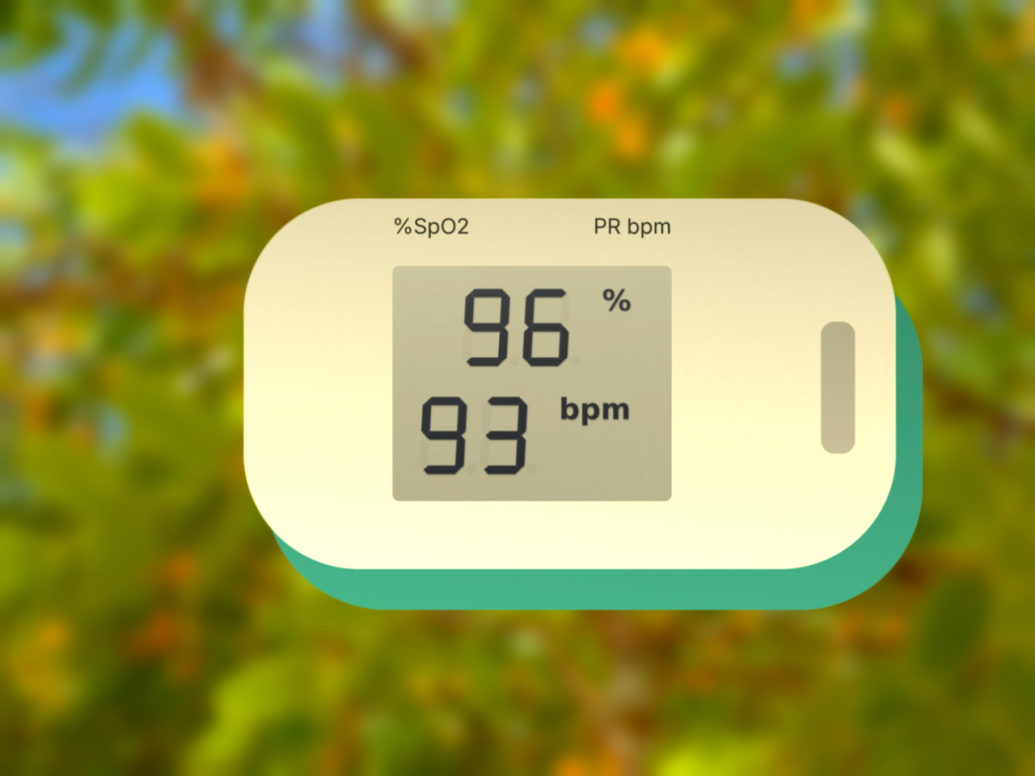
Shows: 93 bpm
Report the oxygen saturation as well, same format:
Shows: 96 %
